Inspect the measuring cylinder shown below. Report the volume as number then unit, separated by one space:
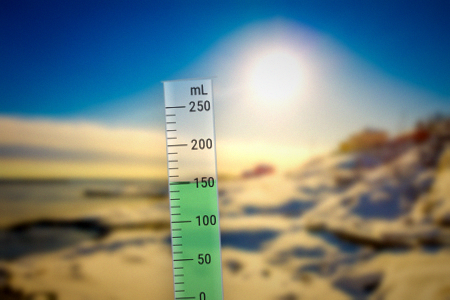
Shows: 150 mL
